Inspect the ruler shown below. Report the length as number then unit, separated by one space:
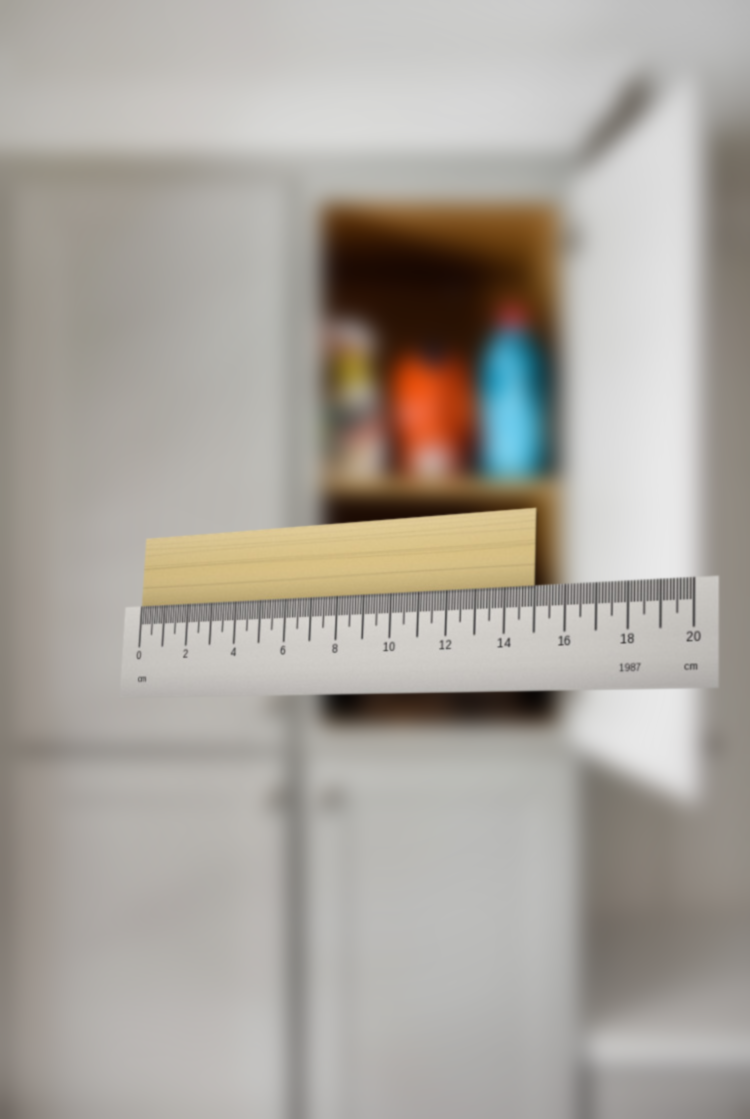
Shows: 15 cm
